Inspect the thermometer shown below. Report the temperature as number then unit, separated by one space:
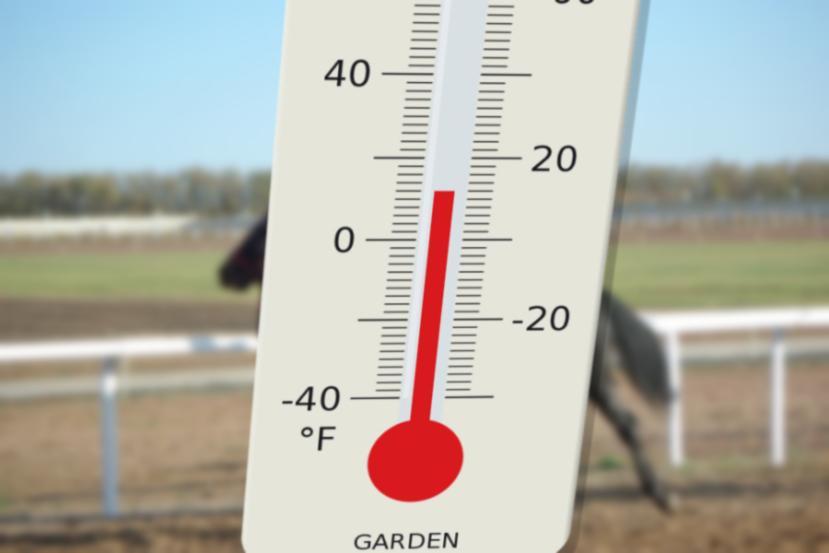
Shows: 12 °F
